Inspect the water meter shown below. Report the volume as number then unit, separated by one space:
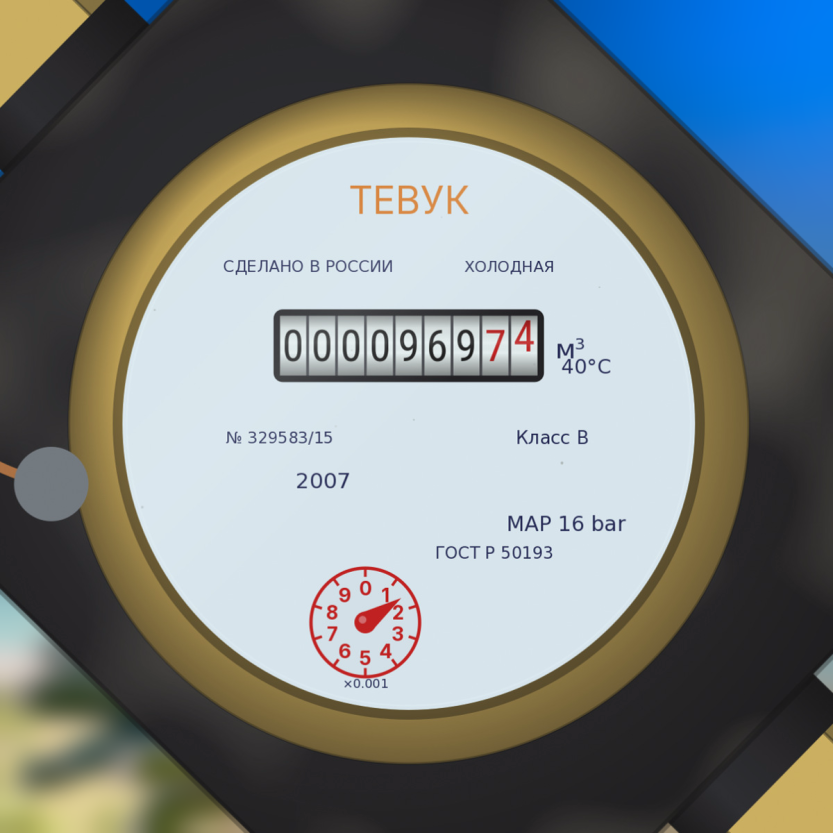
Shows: 969.741 m³
